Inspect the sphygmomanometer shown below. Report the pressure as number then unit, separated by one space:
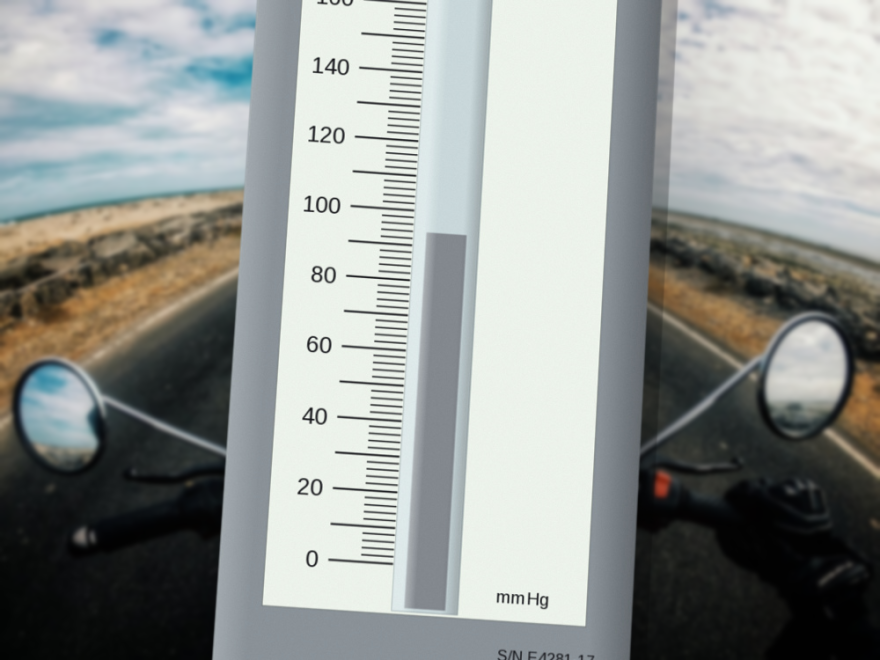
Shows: 94 mmHg
